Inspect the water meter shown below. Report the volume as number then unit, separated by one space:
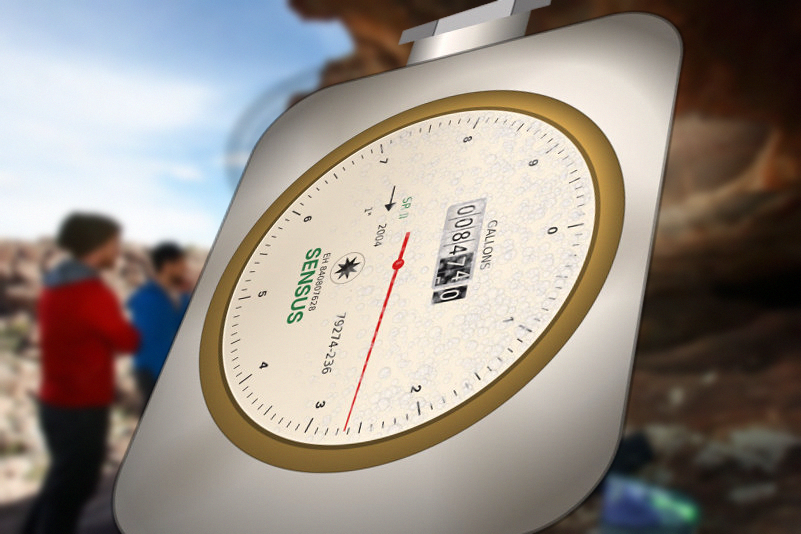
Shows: 84742.6 gal
